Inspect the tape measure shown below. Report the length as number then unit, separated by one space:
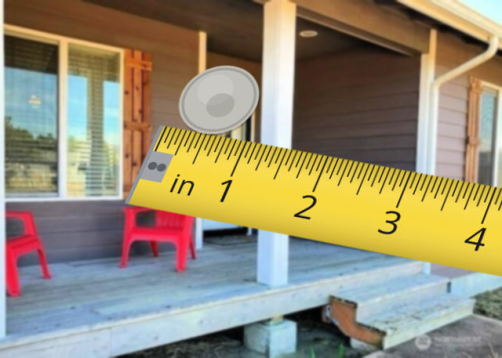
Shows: 0.9375 in
